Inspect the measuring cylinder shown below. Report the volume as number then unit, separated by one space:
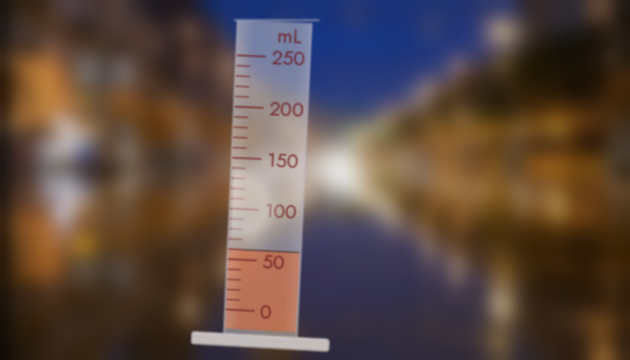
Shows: 60 mL
